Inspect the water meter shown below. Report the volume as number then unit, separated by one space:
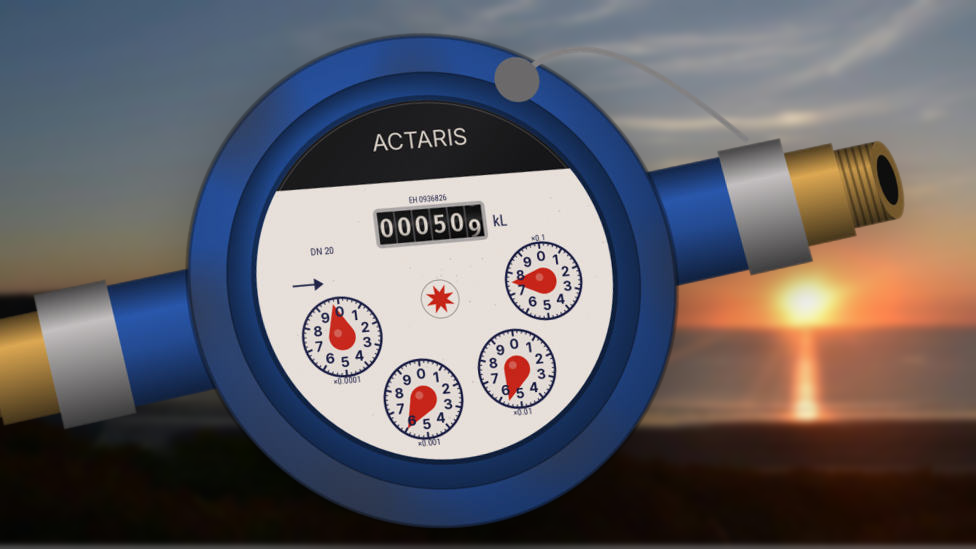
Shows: 508.7559 kL
